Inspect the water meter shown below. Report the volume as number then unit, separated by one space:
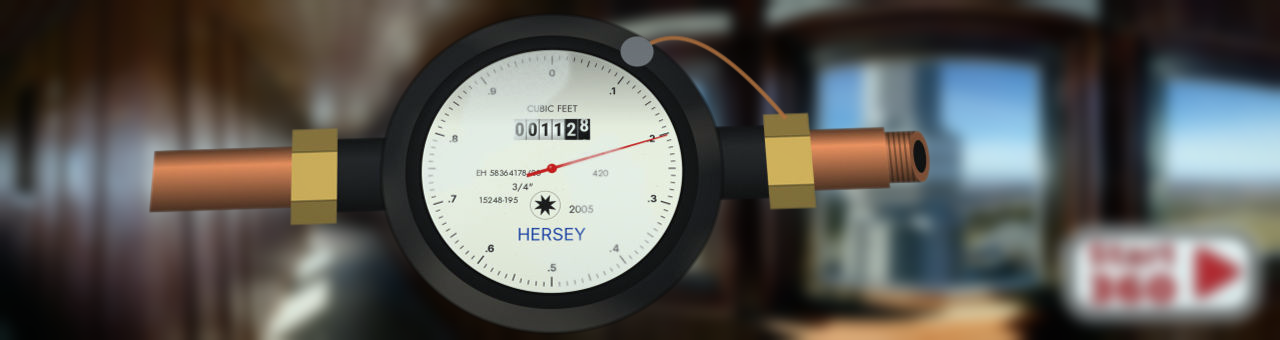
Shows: 1128.20 ft³
